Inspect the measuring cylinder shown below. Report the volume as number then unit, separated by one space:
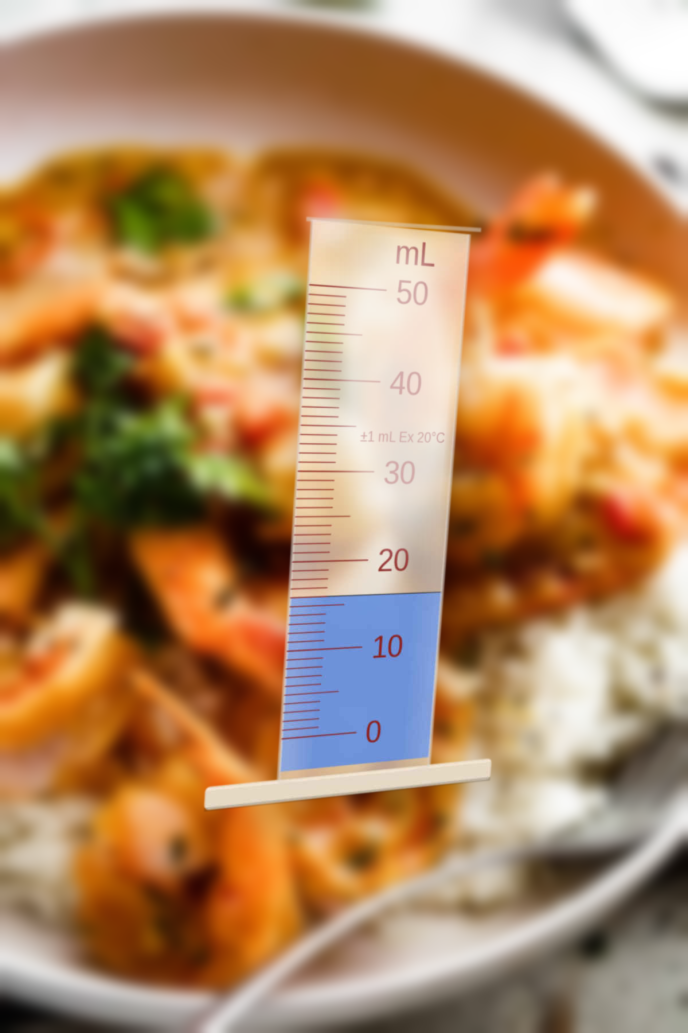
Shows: 16 mL
